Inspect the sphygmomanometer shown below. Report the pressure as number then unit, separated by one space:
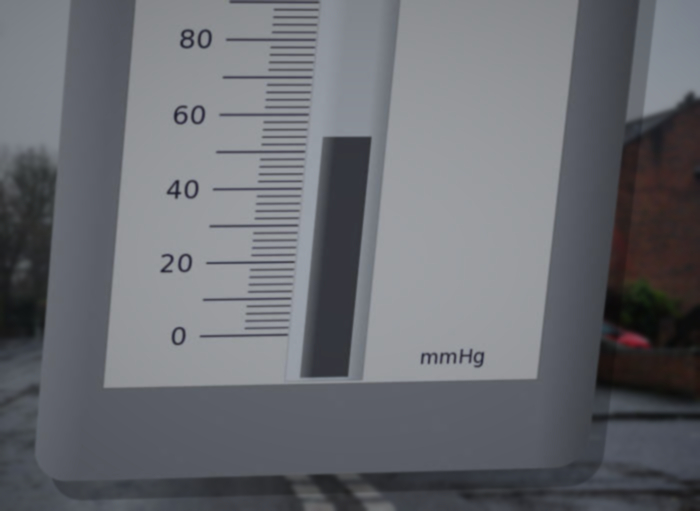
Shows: 54 mmHg
